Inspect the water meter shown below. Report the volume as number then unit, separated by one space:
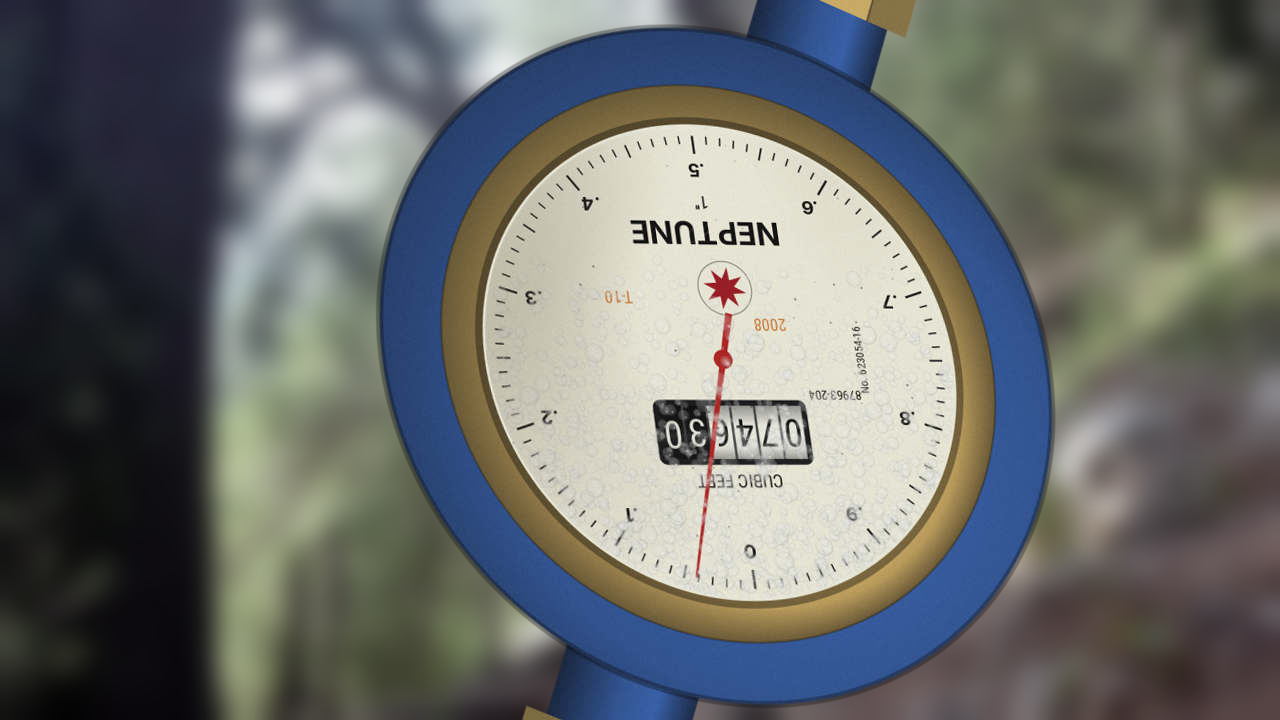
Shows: 74630.04 ft³
